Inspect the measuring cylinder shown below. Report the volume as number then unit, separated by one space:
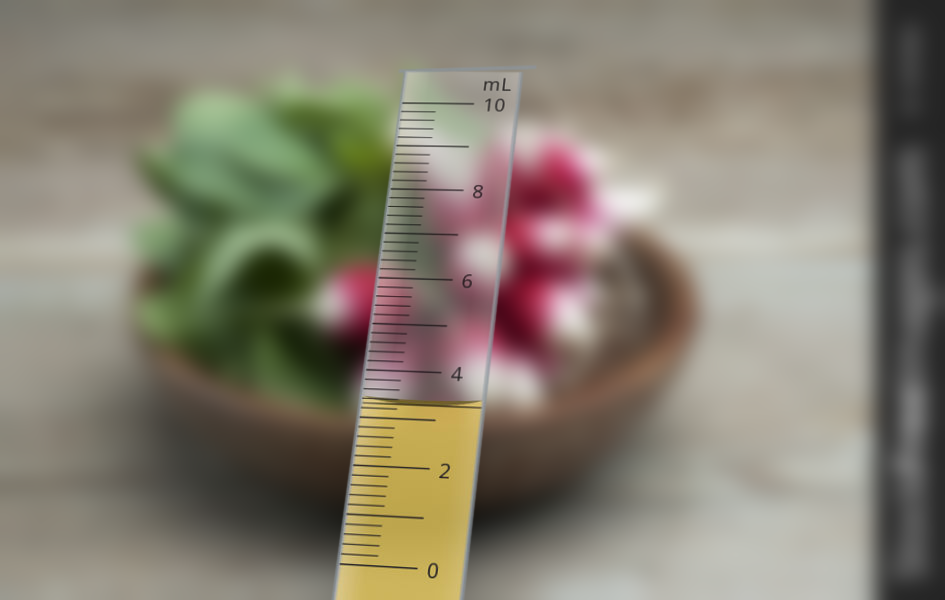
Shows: 3.3 mL
